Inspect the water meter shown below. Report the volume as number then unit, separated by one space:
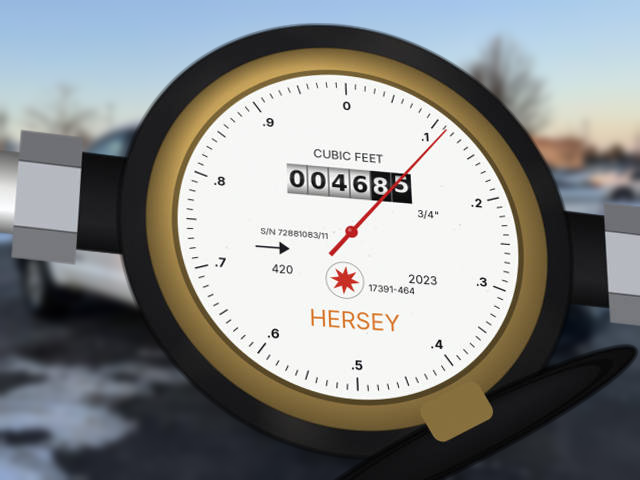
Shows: 4685.11 ft³
